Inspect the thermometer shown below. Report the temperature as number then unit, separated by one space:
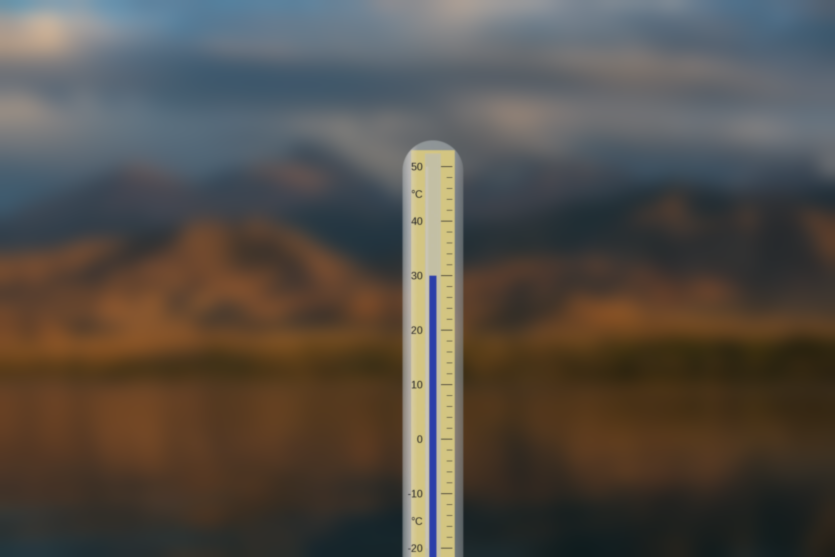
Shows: 30 °C
